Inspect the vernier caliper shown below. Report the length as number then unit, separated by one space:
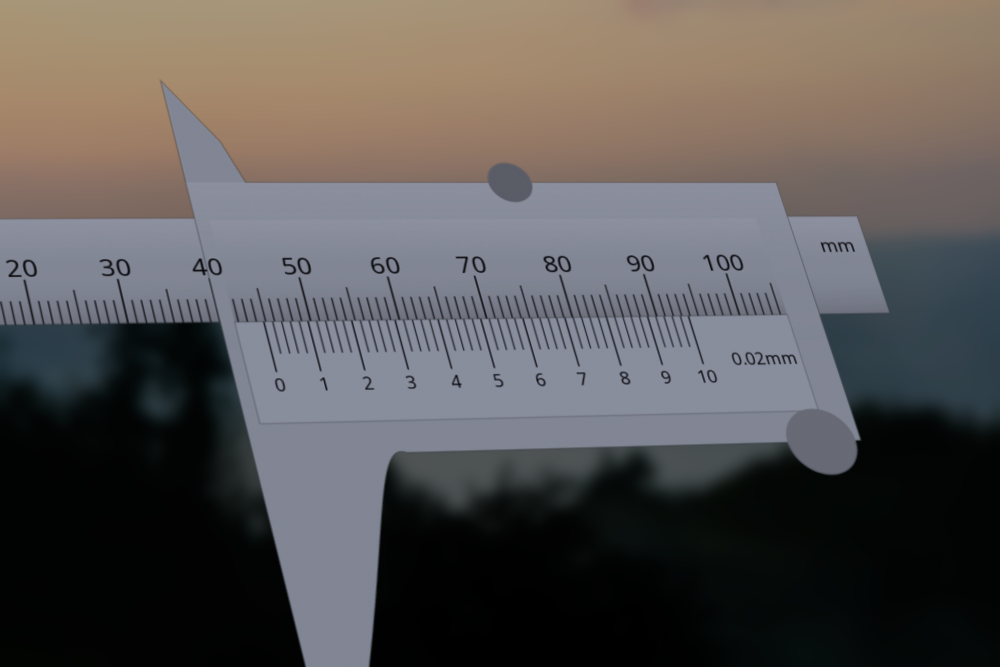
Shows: 44.8 mm
